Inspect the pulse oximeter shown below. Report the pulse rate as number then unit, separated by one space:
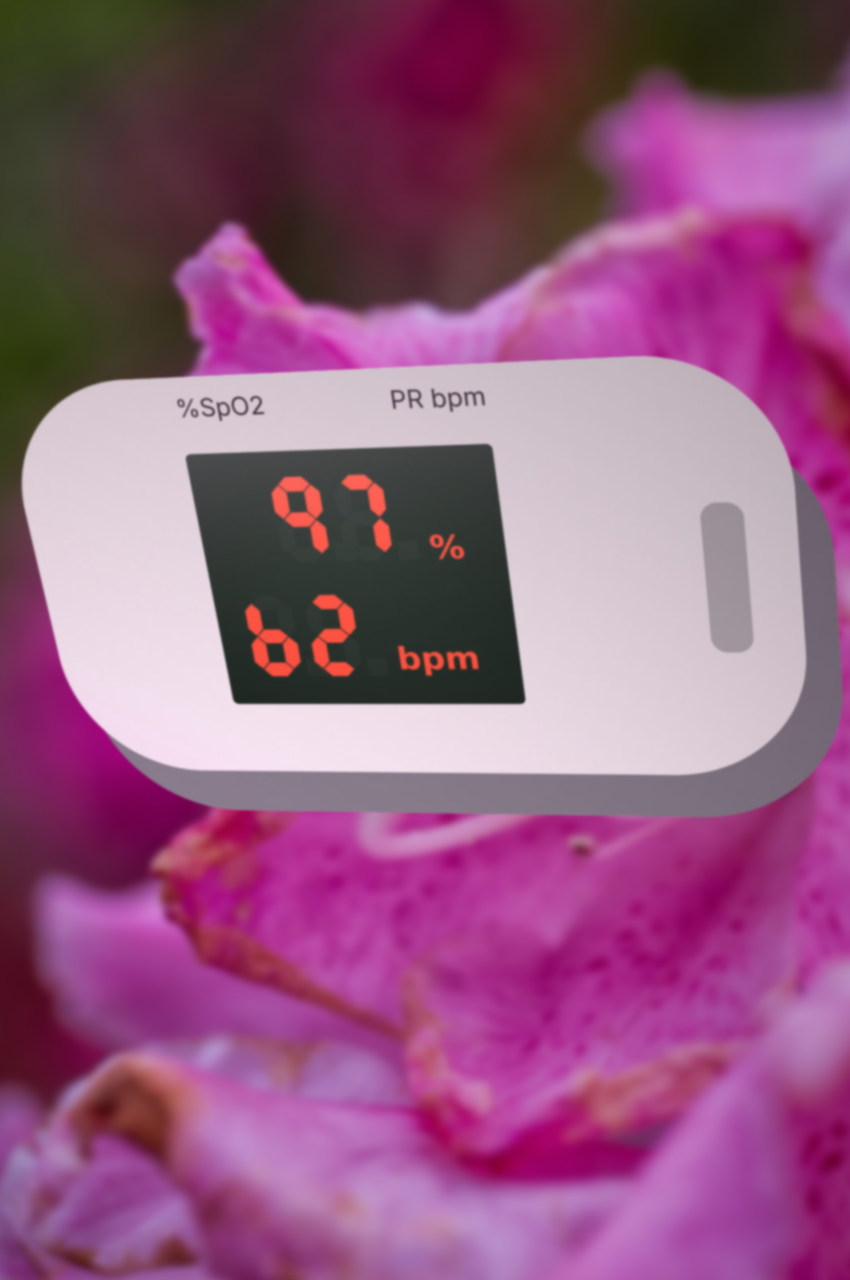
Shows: 62 bpm
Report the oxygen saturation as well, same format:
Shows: 97 %
